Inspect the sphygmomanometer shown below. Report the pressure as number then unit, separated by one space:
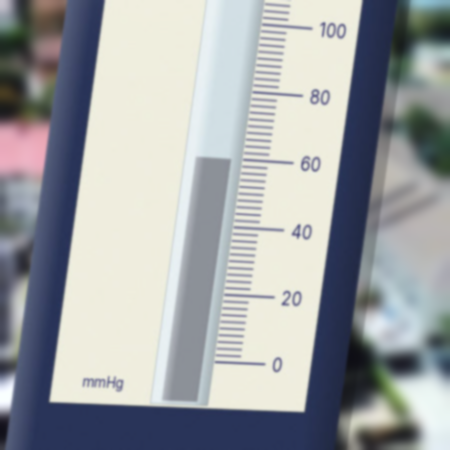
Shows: 60 mmHg
